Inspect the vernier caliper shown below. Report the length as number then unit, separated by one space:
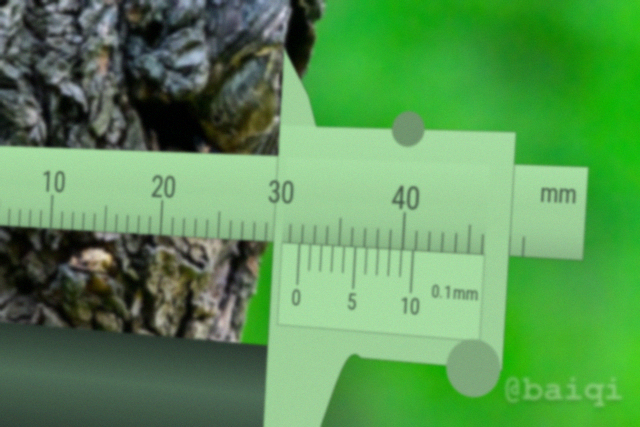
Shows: 31.8 mm
